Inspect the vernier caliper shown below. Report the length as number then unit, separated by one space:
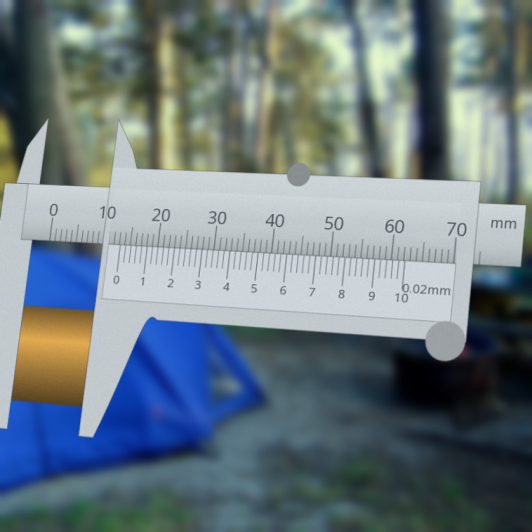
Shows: 13.2 mm
